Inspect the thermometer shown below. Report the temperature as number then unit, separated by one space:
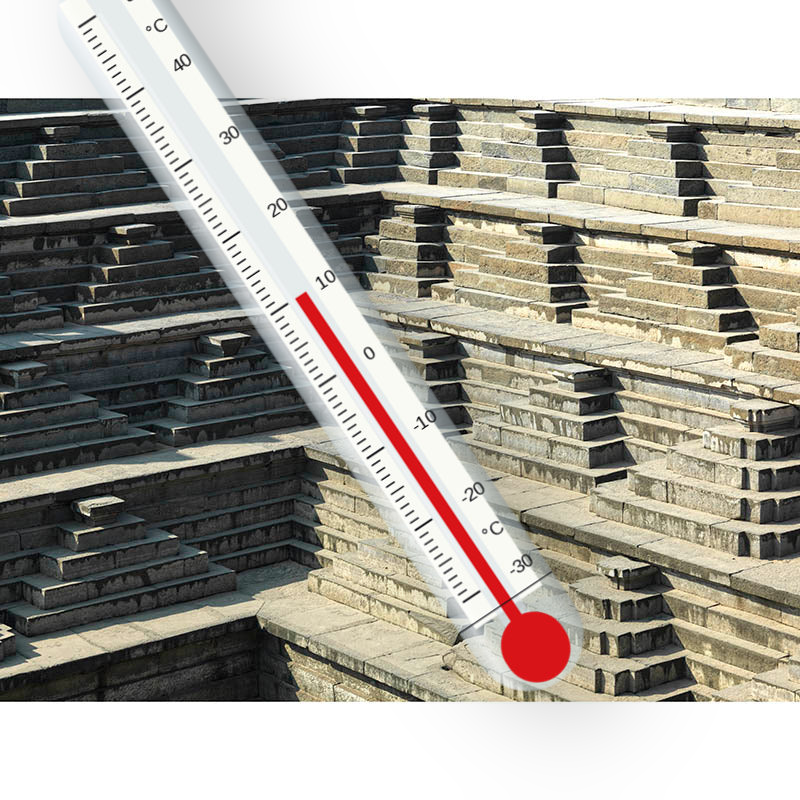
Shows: 10 °C
